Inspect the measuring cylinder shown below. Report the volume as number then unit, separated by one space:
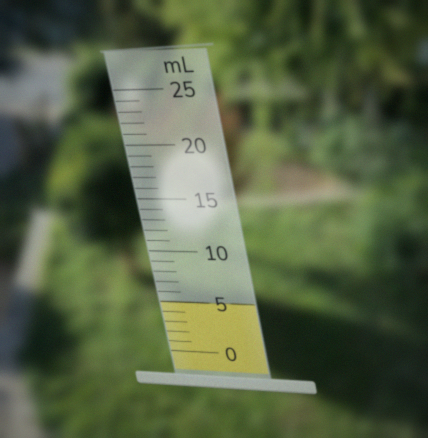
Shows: 5 mL
